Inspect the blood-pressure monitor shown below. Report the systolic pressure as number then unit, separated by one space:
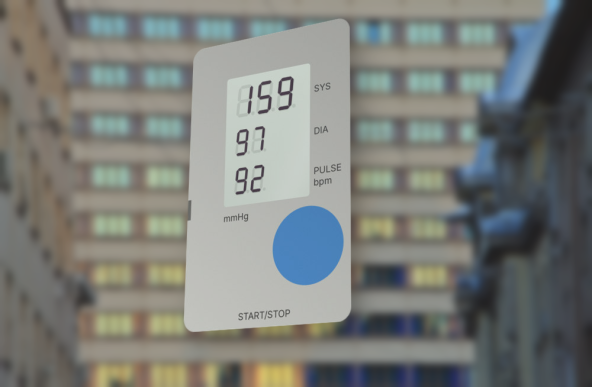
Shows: 159 mmHg
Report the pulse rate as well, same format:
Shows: 92 bpm
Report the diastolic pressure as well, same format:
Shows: 97 mmHg
